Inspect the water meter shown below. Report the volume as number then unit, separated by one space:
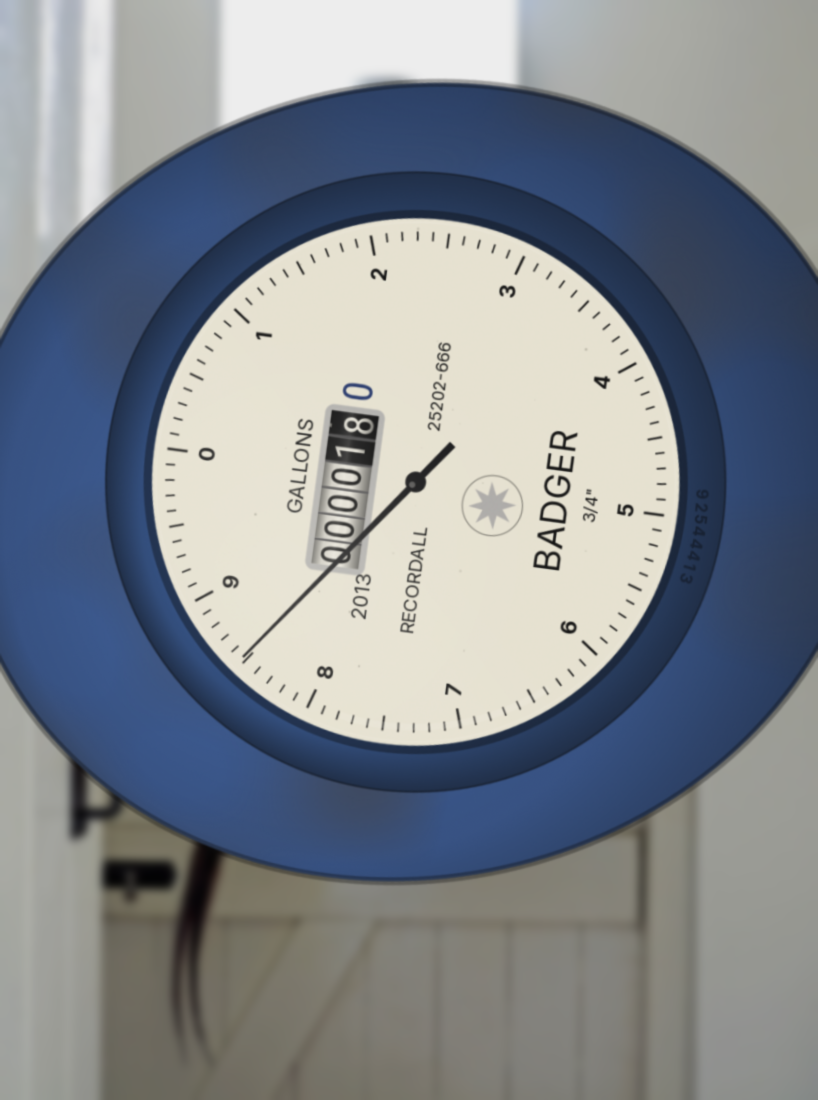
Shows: 178.5 gal
